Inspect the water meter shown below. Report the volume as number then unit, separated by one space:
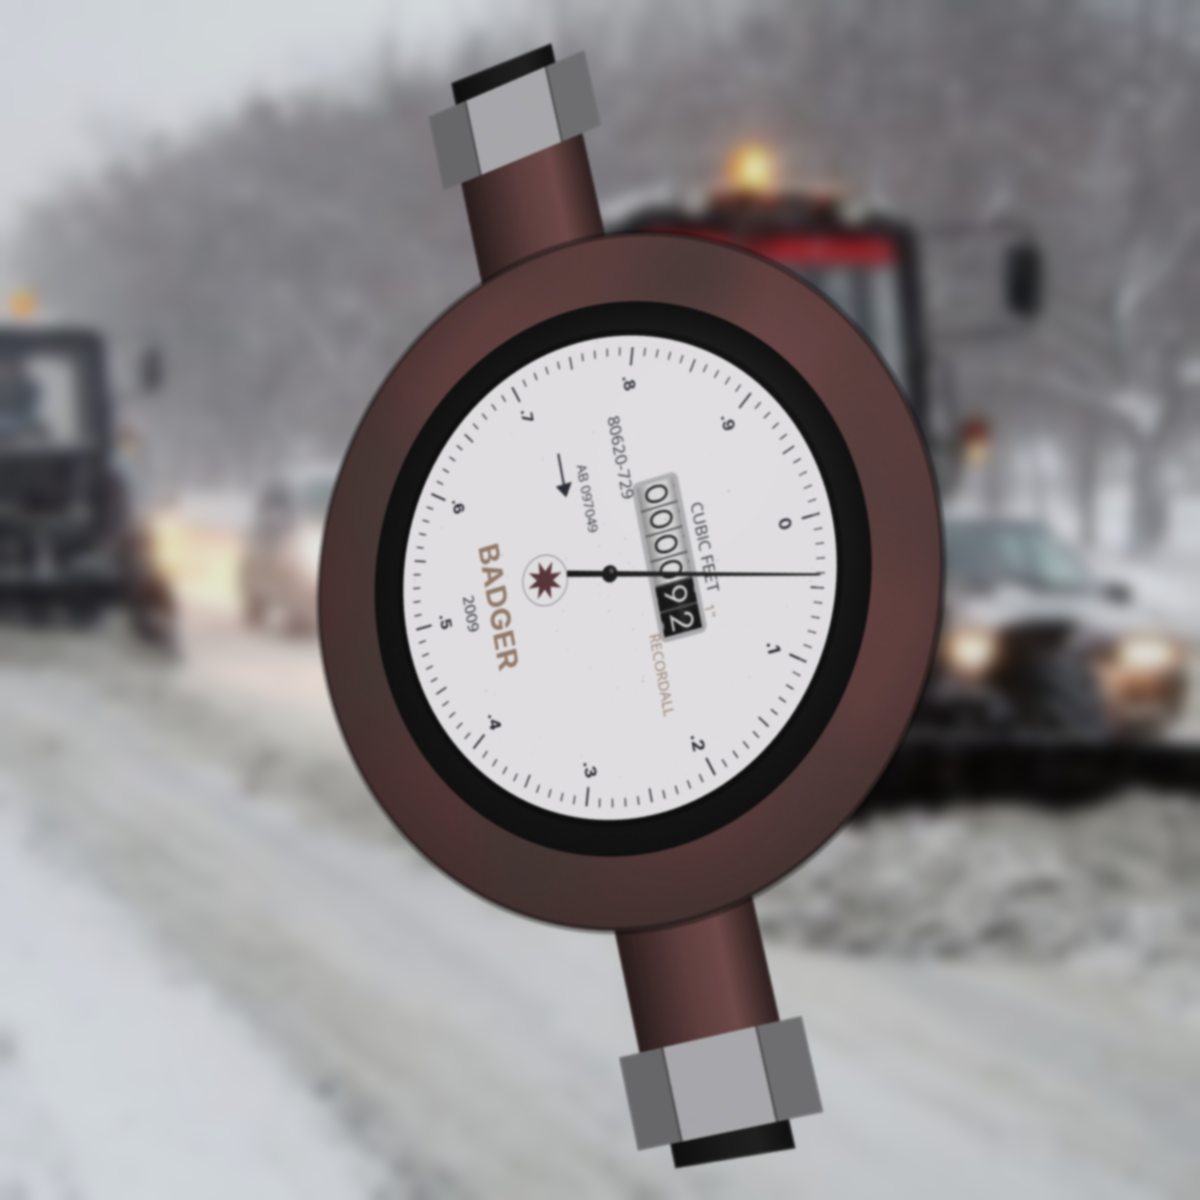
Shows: 92.04 ft³
